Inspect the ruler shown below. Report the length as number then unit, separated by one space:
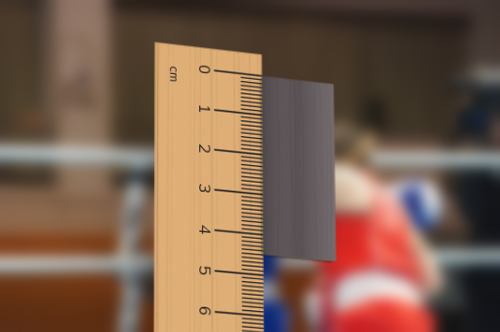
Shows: 4.5 cm
